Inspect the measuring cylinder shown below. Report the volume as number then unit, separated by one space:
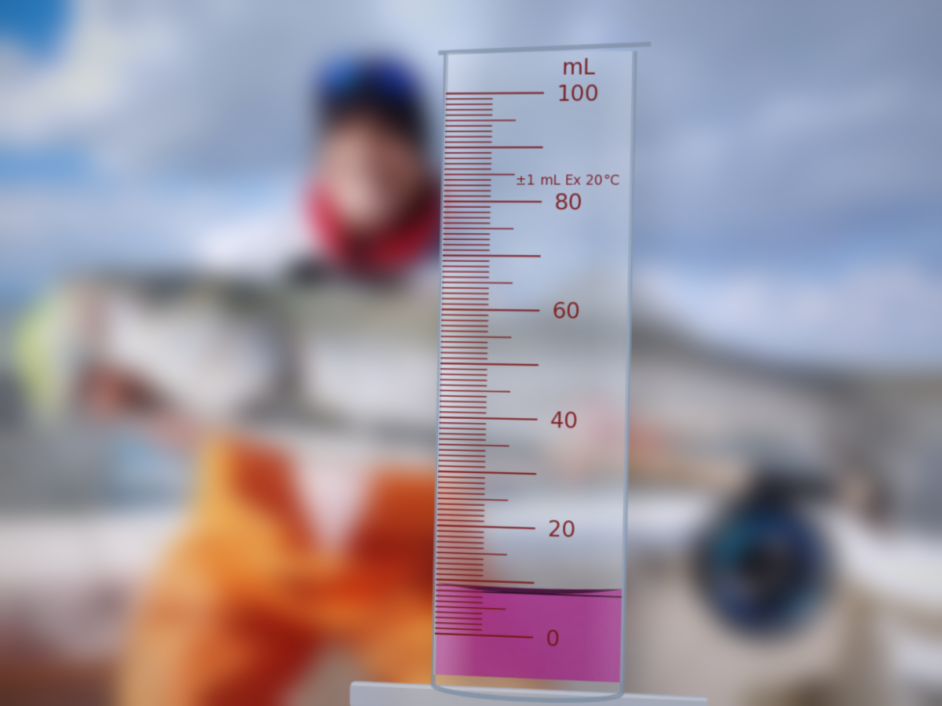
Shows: 8 mL
